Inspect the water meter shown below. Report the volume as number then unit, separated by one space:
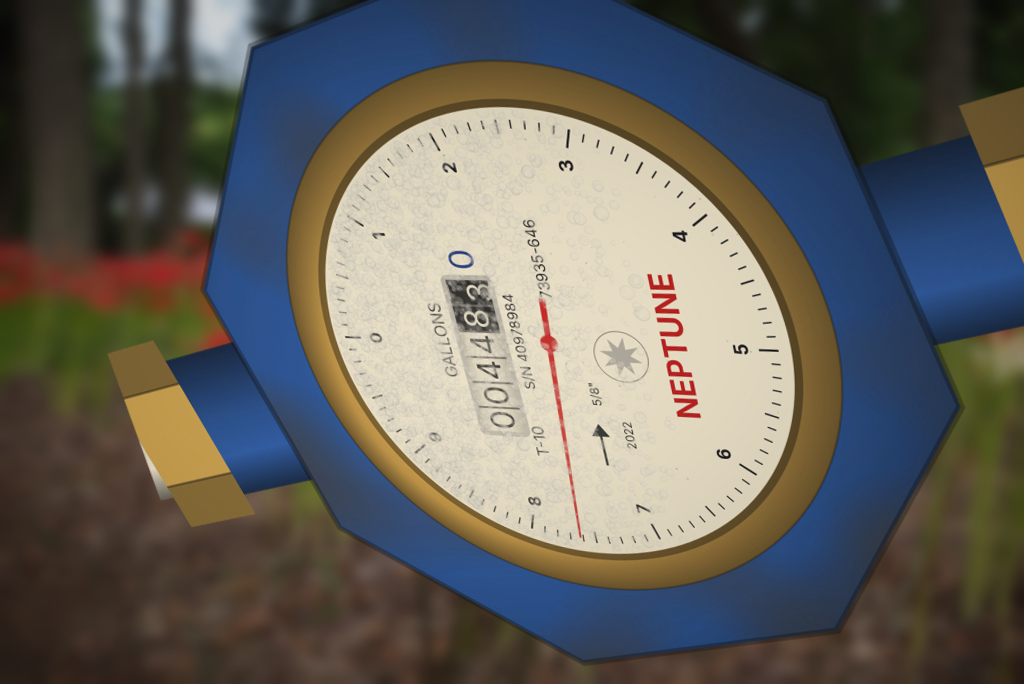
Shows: 44827.6 gal
